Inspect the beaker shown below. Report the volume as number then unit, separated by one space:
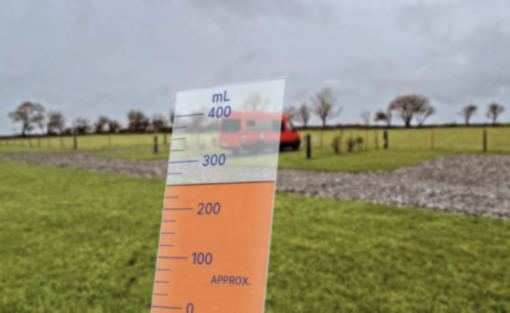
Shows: 250 mL
